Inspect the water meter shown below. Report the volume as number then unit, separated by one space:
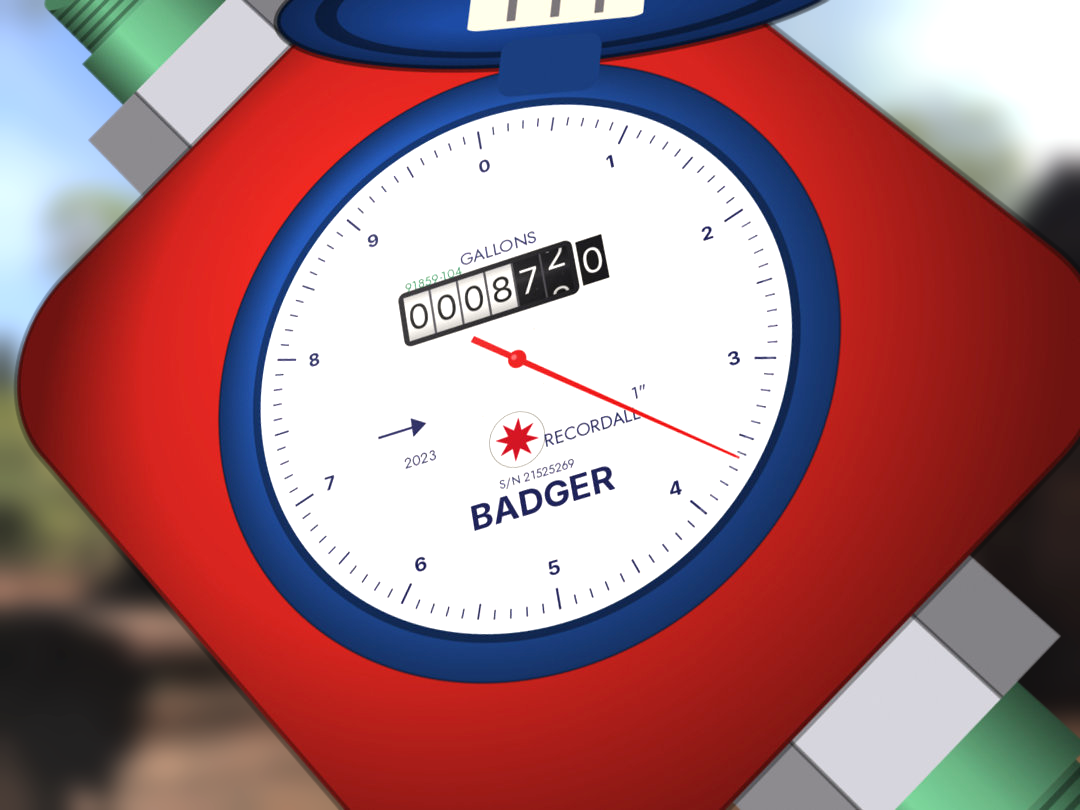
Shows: 8723.6 gal
